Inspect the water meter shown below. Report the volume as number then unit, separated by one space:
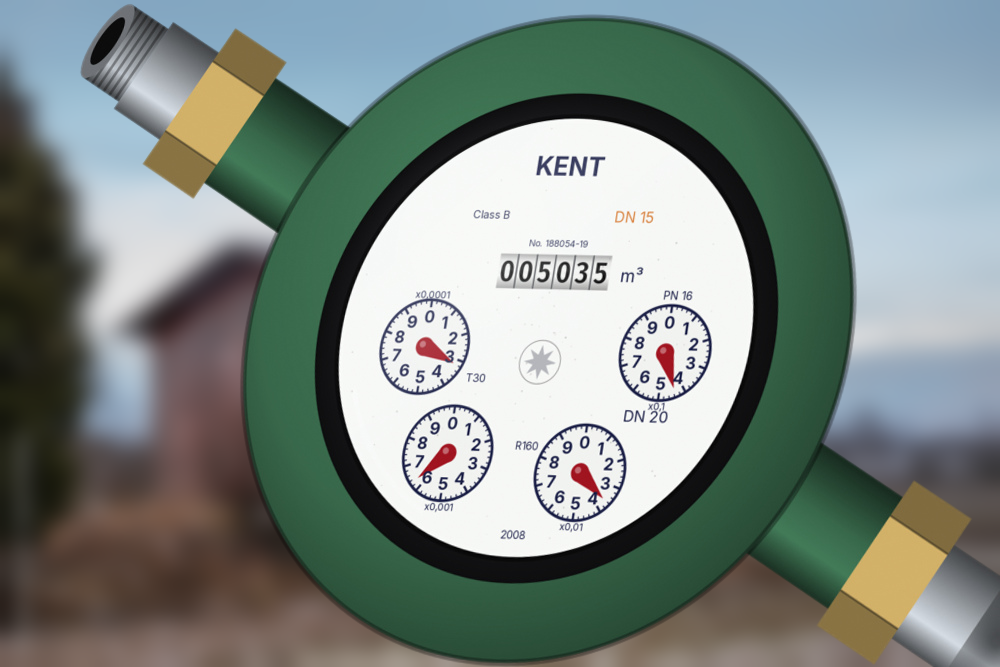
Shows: 5035.4363 m³
